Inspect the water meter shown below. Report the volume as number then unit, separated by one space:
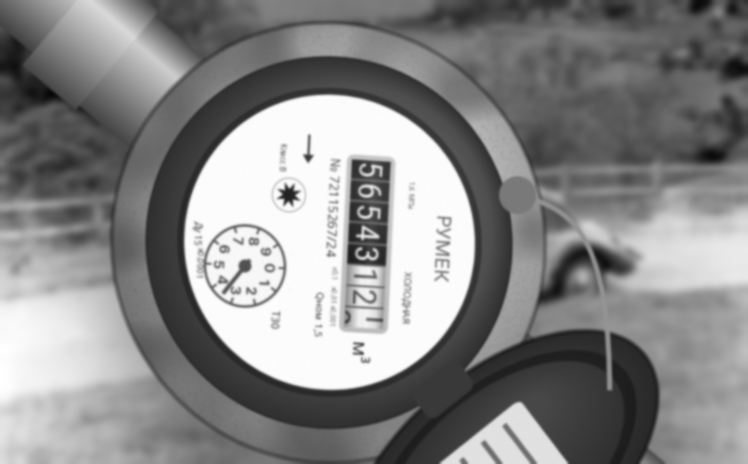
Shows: 56543.1213 m³
